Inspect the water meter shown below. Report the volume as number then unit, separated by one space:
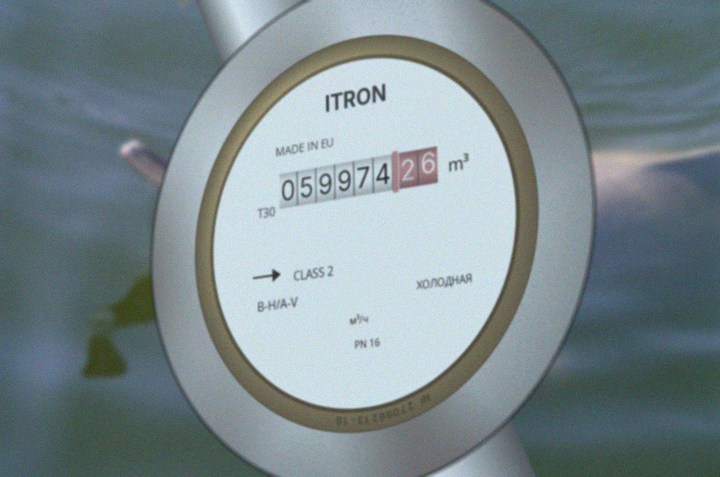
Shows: 59974.26 m³
